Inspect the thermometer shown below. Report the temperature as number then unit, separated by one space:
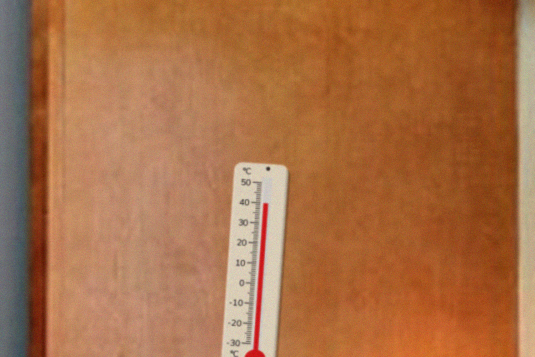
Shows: 40 °C
